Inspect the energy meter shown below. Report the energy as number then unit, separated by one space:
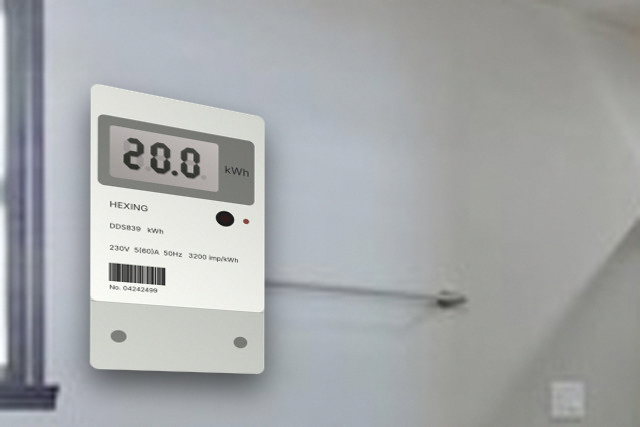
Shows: 20.0 kWh
